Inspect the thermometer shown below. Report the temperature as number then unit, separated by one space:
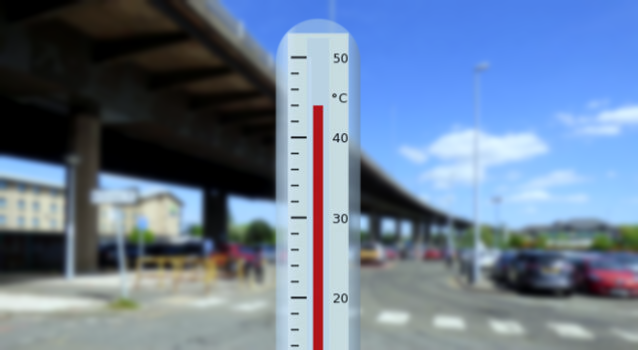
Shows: 44 °C
